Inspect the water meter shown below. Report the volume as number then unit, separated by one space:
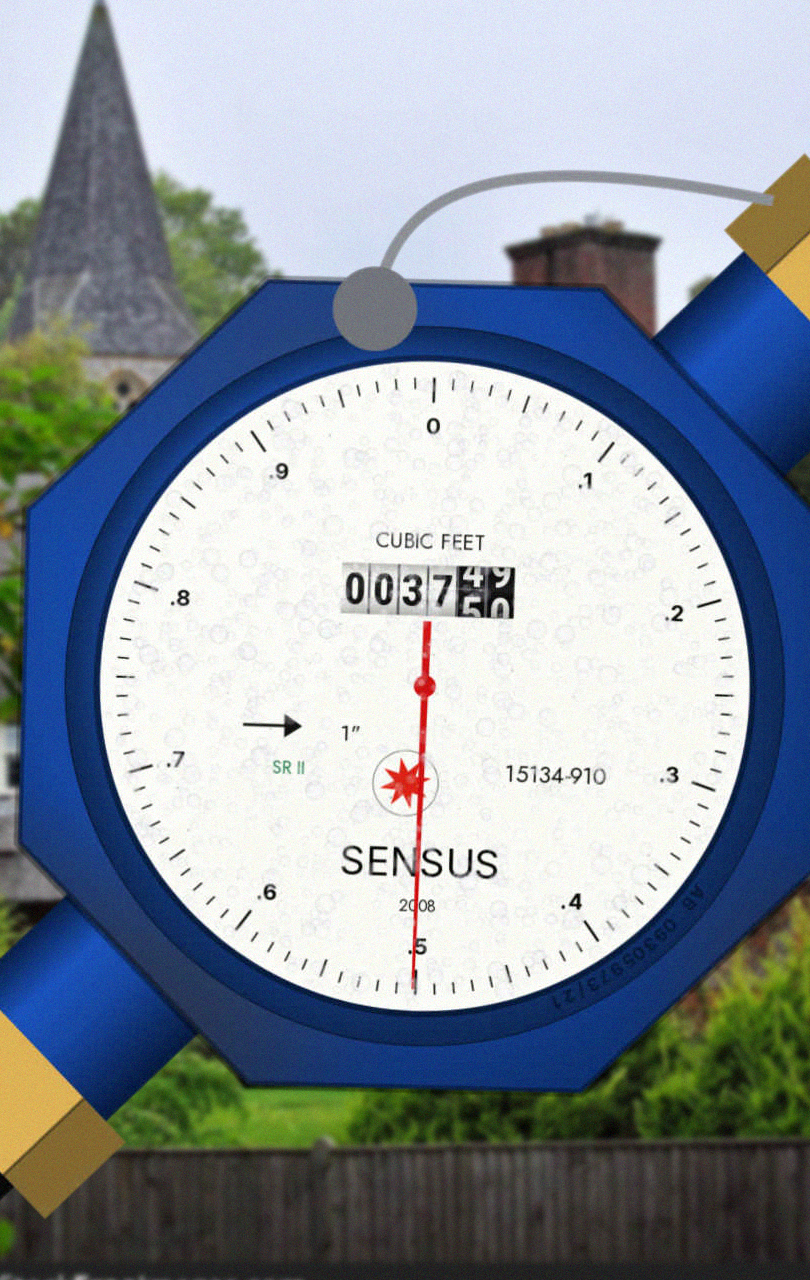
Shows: 3749.50 ft³
